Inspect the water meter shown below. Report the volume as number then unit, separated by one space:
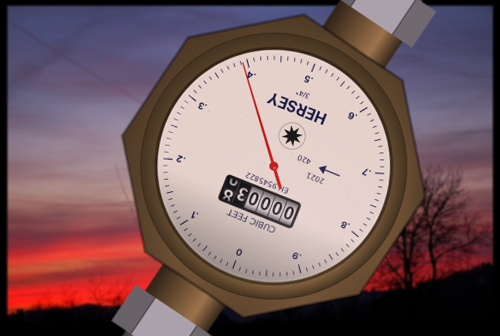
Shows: 38.39 ft³
